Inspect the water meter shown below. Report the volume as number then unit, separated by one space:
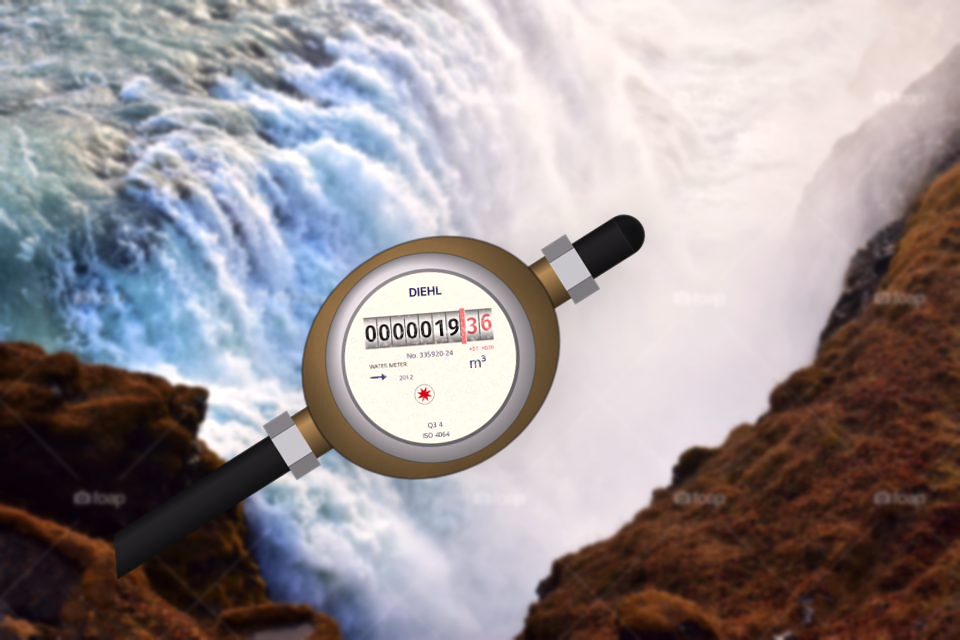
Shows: 19.36 m³
